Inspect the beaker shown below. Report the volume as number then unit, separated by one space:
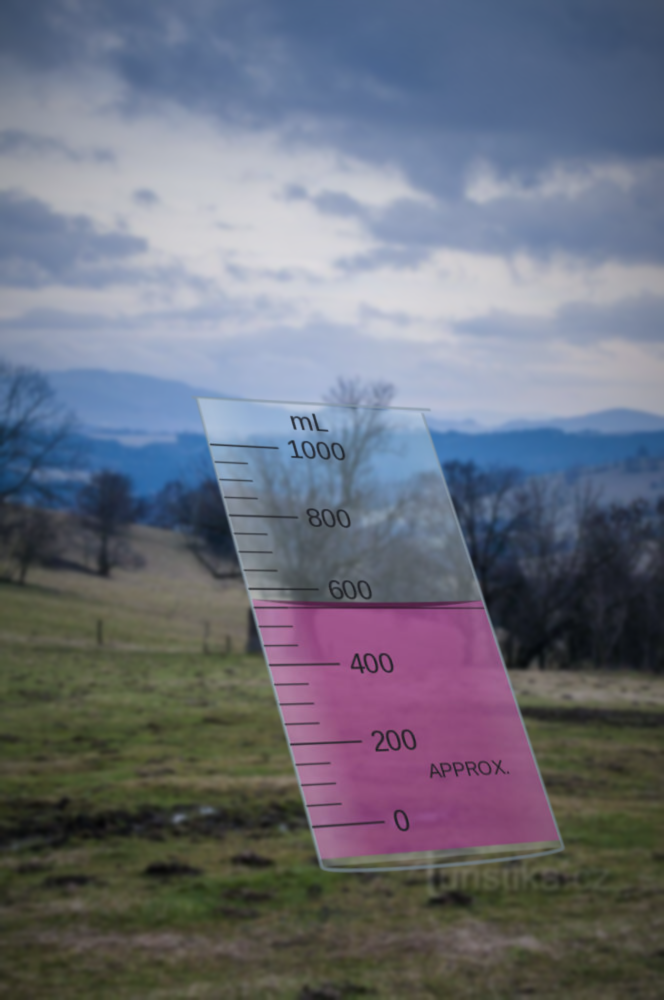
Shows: 550 mL
